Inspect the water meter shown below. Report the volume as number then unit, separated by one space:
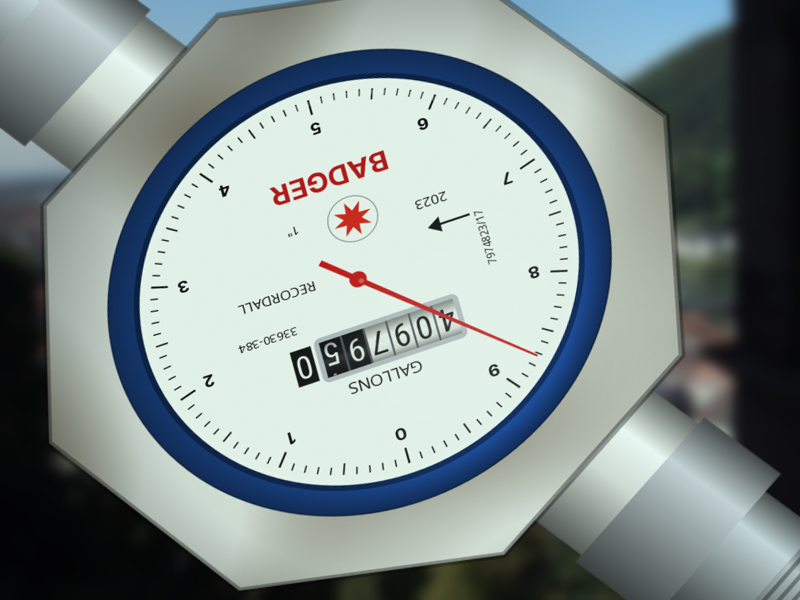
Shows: 4097948.7 gal
